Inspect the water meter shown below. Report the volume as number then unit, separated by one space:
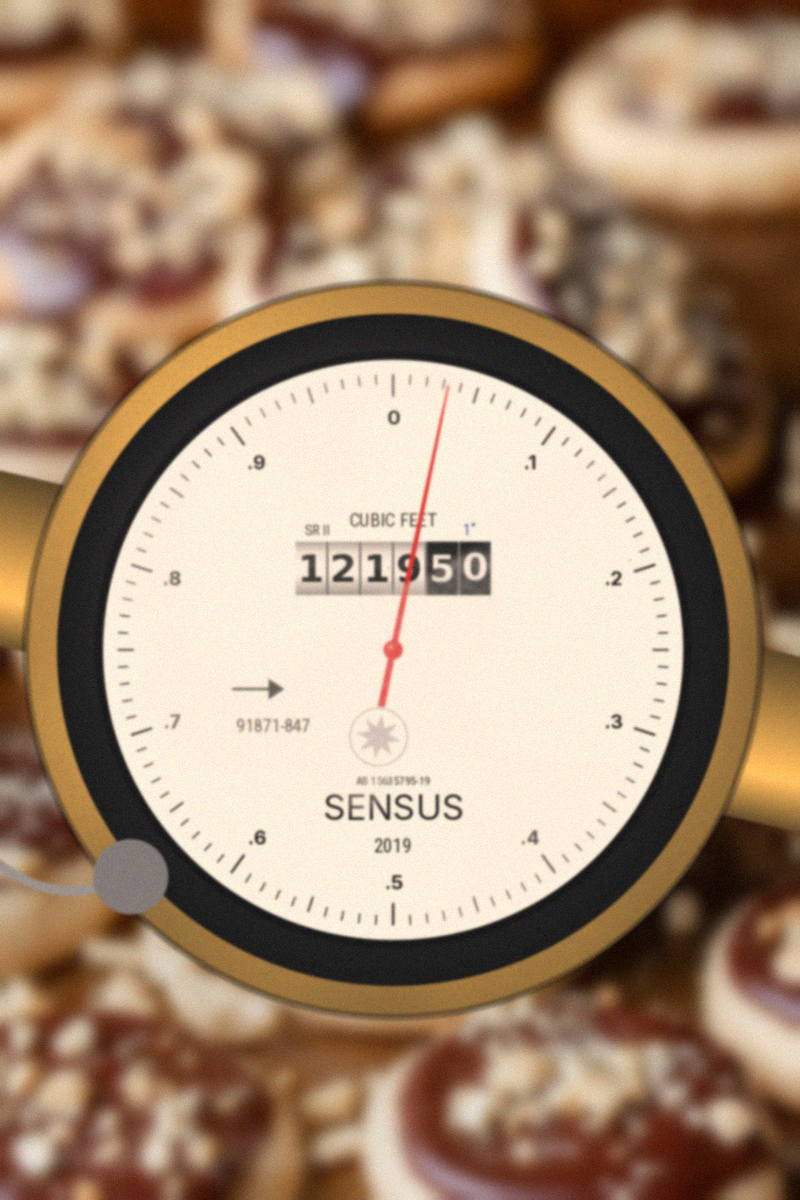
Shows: 121950.03 ft³
